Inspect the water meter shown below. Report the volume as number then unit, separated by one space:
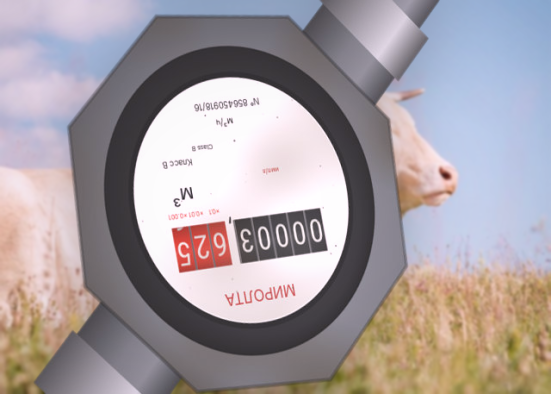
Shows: 3.625 m³
